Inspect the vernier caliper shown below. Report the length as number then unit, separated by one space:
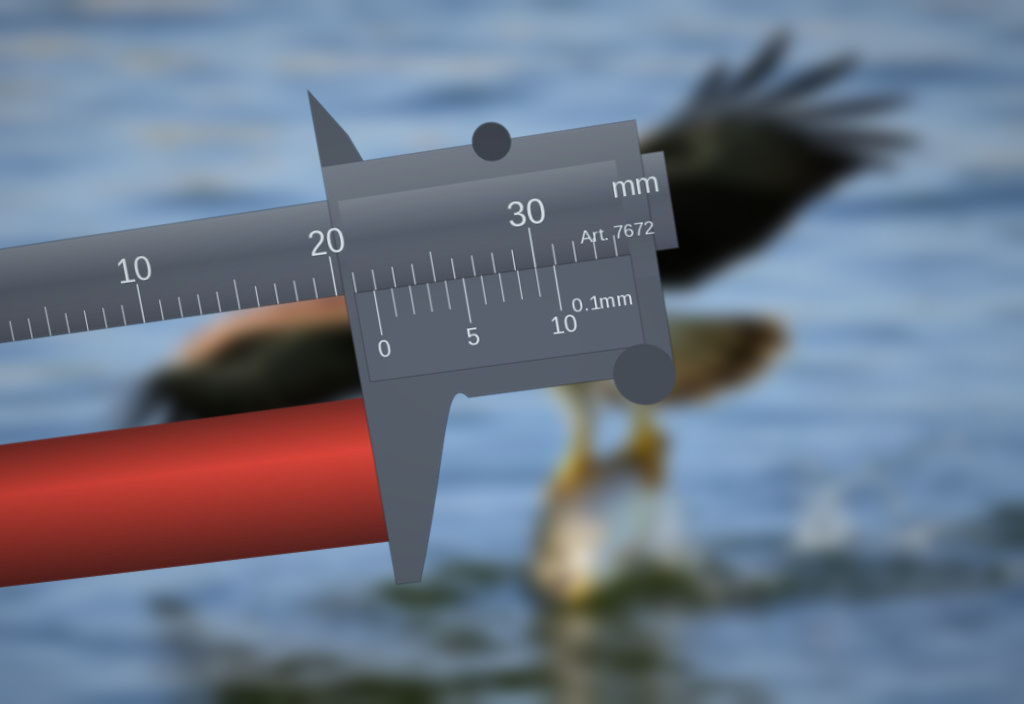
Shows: 21.9 mm
